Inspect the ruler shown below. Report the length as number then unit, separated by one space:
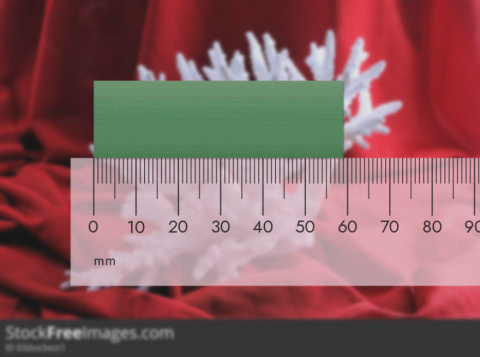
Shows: 59 mm
